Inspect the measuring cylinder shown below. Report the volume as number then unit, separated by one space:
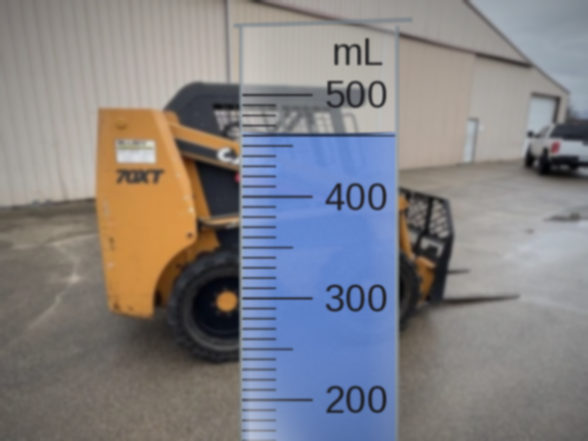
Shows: 460 mL
